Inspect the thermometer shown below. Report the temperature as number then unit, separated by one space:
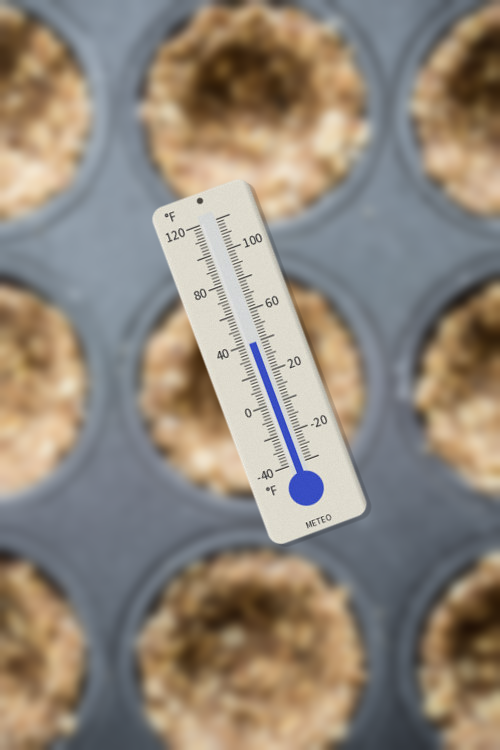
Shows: 40 °F
